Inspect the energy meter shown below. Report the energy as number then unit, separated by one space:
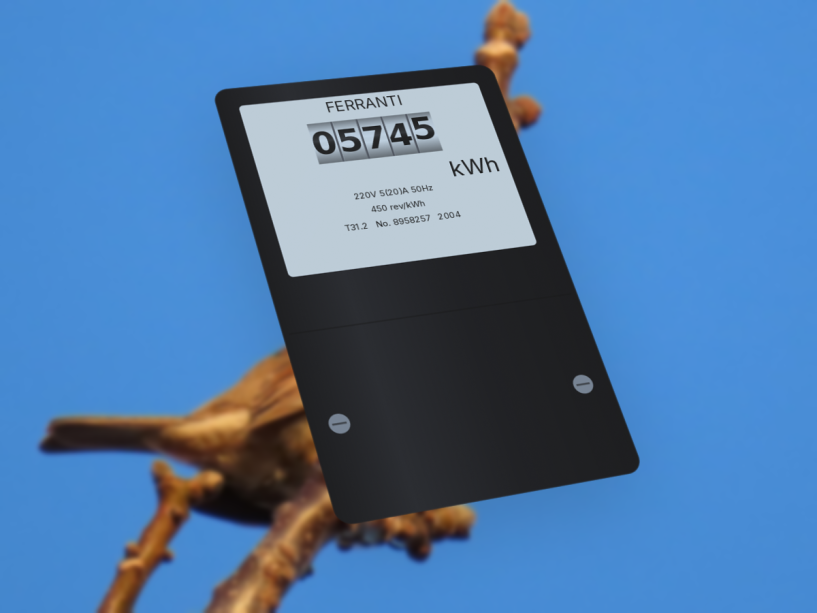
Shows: 5745 kWh
